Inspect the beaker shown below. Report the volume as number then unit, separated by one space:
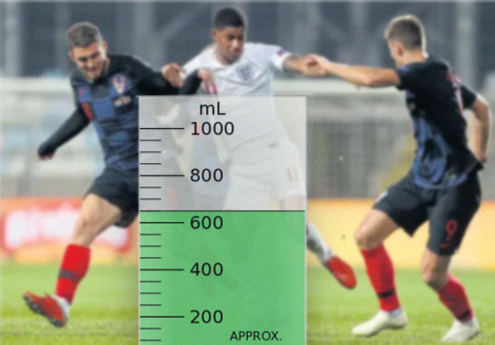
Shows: 650 mL
